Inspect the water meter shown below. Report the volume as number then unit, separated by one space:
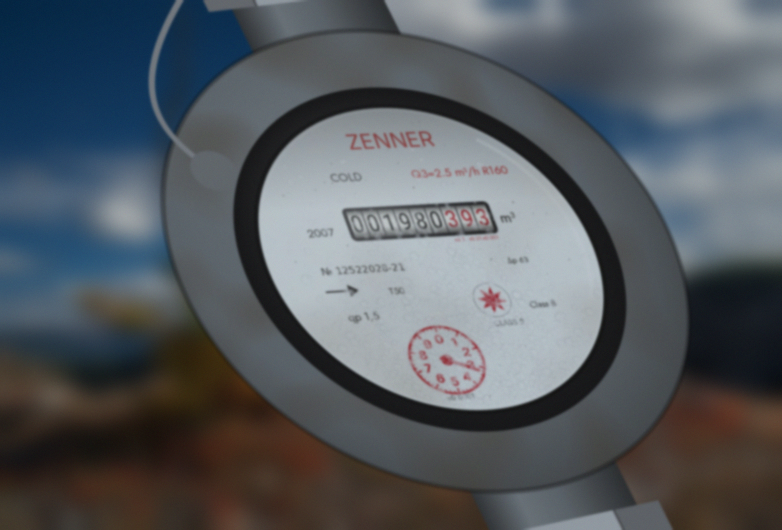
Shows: 1980.3933 m³
